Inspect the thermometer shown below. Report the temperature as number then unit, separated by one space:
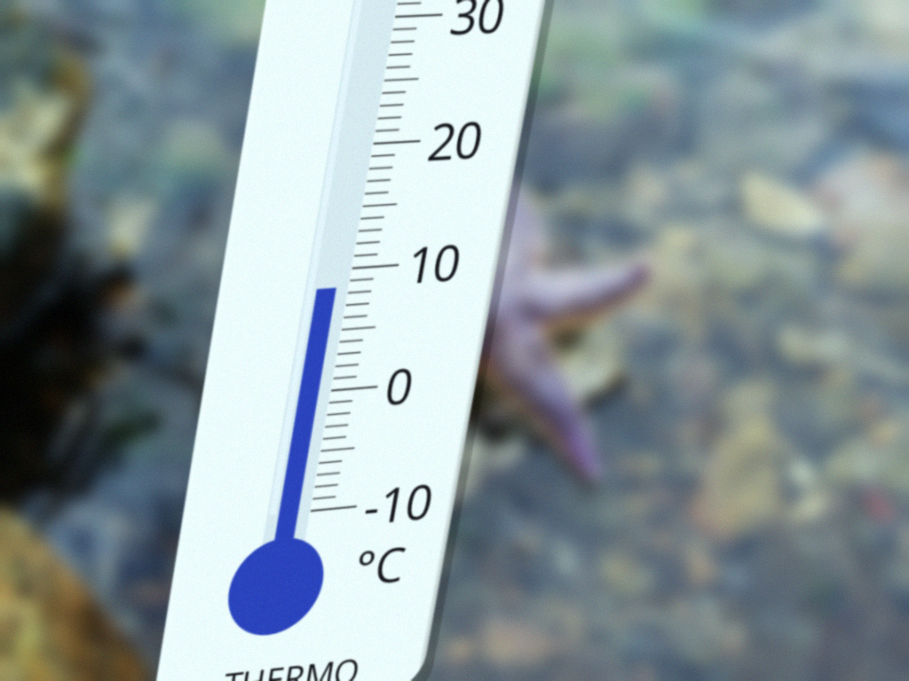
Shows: 8.5 °C
